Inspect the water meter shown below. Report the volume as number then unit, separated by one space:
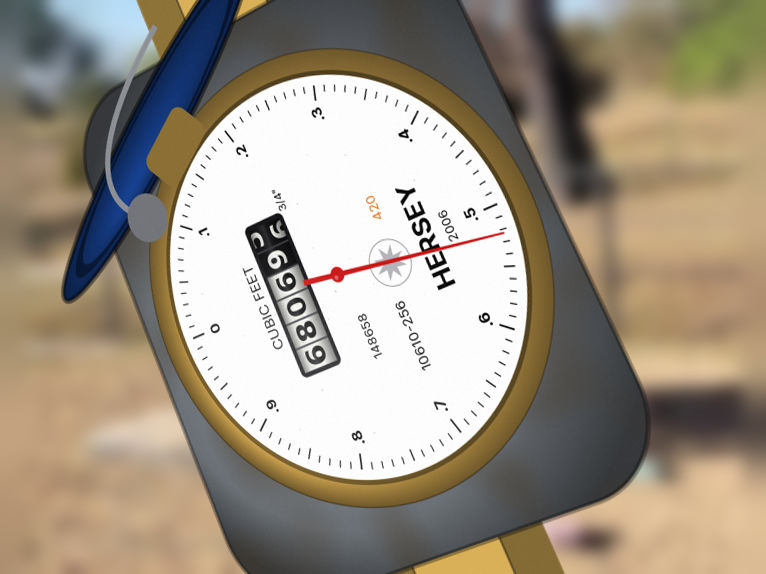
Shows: 680695.52 ft³
